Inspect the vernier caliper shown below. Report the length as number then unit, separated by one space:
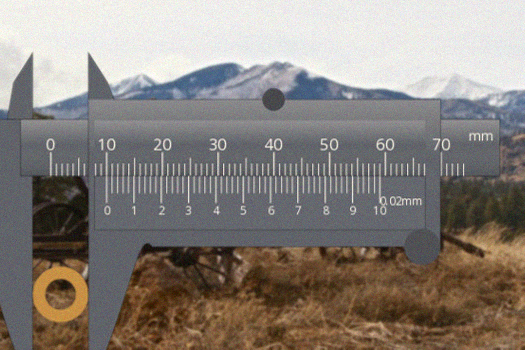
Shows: 10.0 mm
